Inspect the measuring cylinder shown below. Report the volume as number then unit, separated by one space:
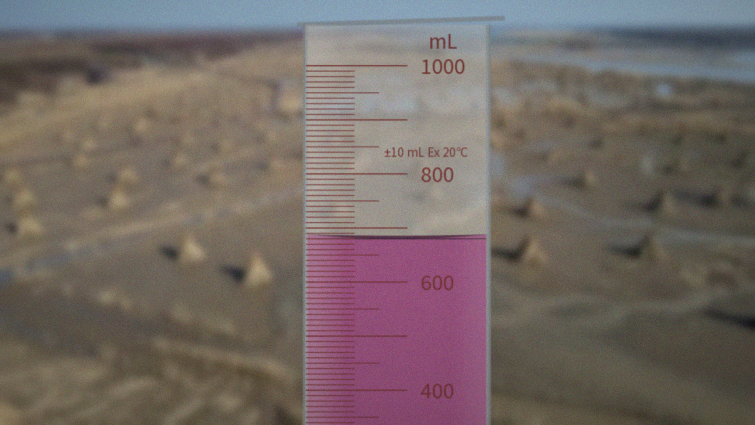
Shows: 680 mL
